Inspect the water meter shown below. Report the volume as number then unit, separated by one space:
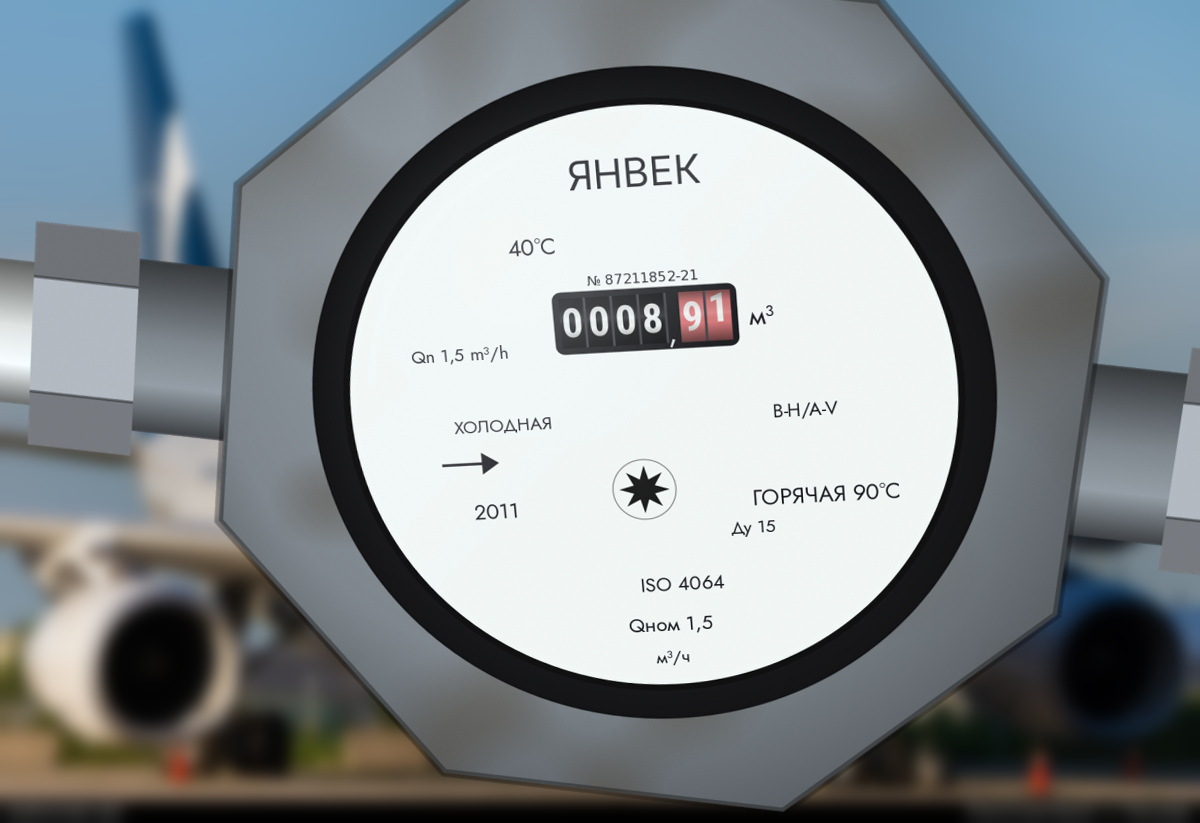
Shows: 8.91 m³
